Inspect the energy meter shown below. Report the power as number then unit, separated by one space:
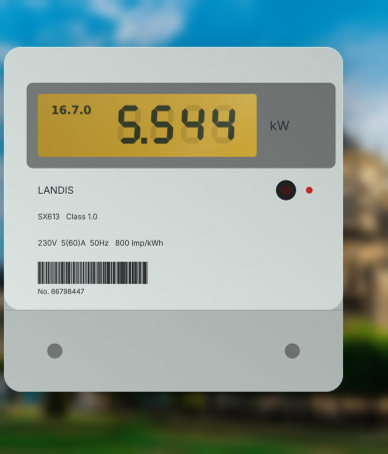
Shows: 5.544 kW
